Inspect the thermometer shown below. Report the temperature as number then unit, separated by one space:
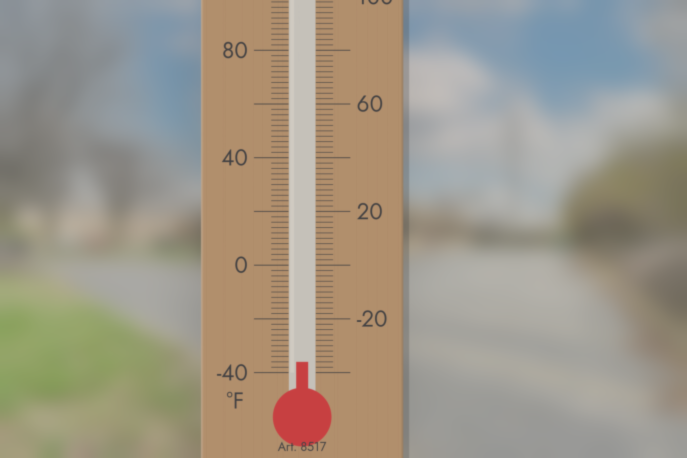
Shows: -36 °F
